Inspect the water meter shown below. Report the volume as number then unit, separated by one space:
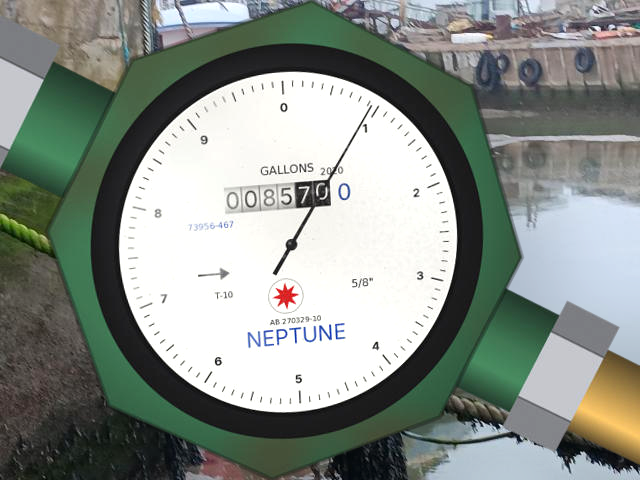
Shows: 85700.9 gal
